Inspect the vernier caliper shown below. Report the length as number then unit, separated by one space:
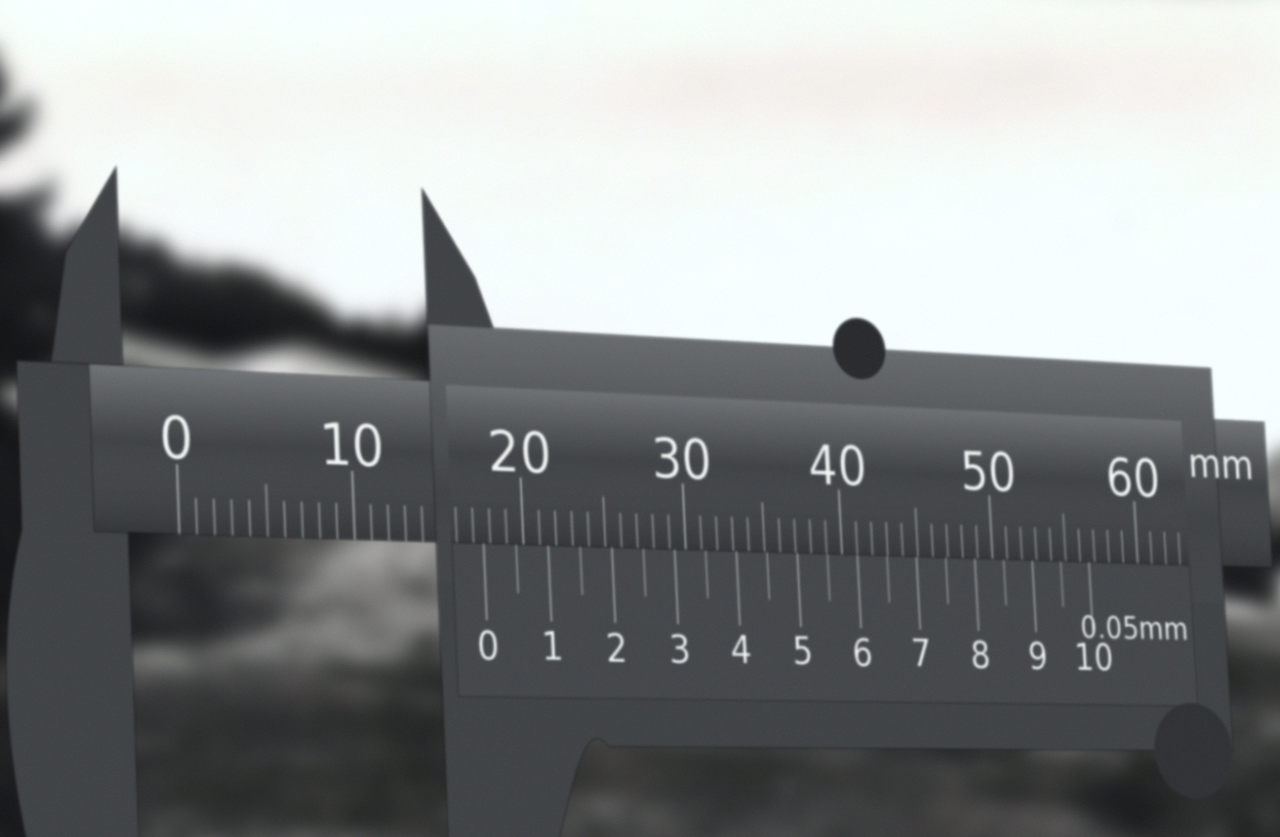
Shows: 17.6 mm
